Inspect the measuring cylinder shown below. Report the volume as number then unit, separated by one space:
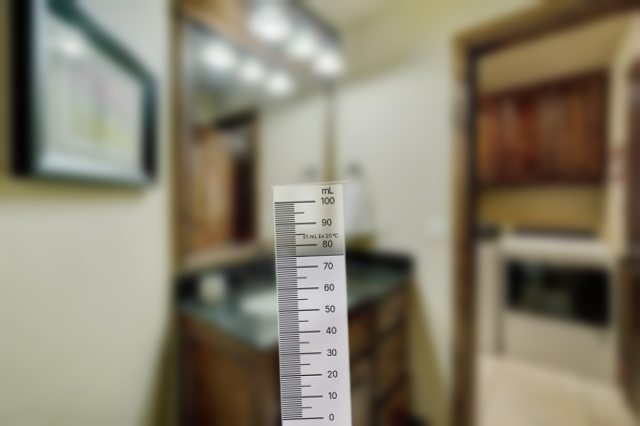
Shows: 75 mL
